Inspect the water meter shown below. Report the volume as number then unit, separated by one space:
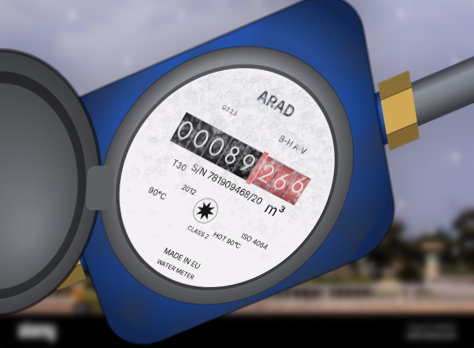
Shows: 89.266 m³
